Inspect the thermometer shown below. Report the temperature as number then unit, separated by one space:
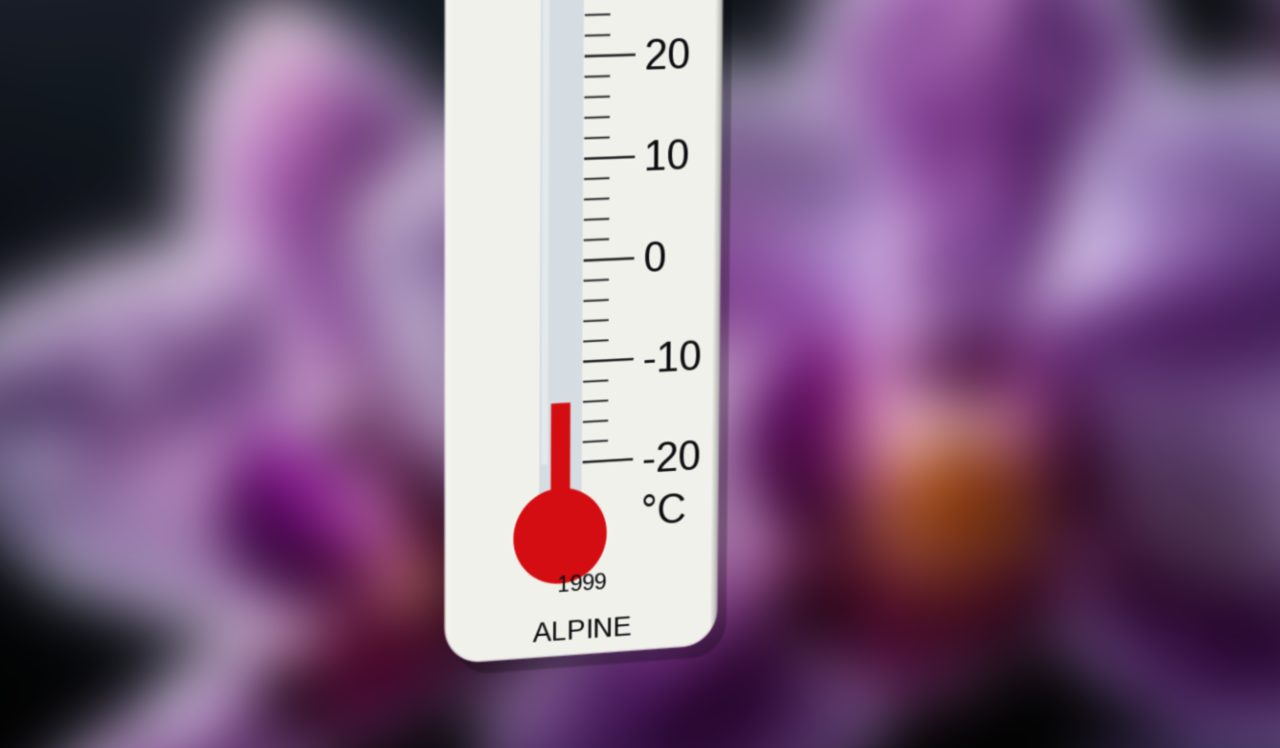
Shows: -14 °C
